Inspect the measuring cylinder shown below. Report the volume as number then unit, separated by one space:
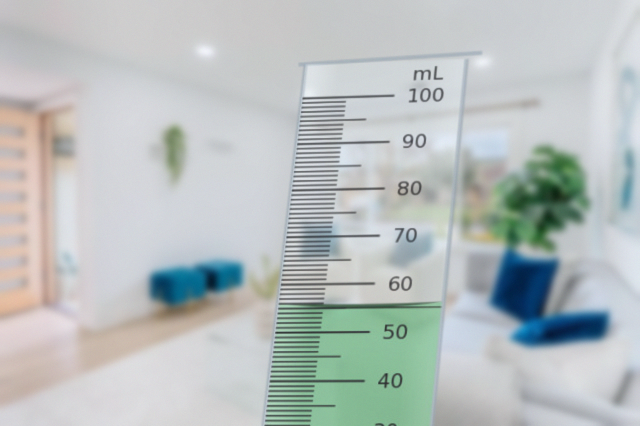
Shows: 55 mL
